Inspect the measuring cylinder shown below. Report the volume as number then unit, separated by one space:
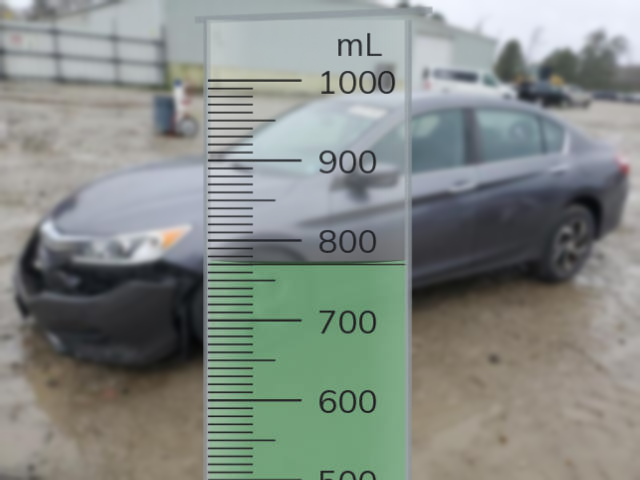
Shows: 770 mL
